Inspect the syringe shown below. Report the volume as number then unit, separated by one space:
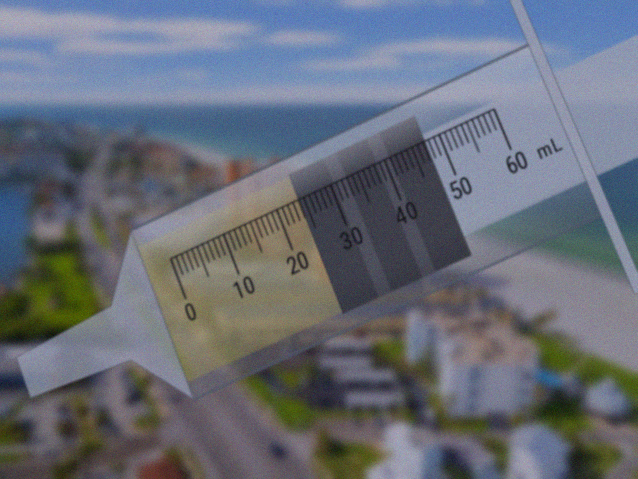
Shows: 24 mL
